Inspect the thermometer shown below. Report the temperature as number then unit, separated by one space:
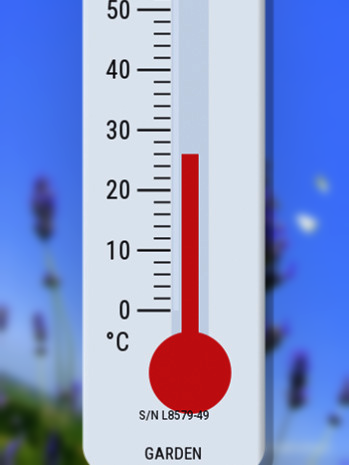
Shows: 26 °C
